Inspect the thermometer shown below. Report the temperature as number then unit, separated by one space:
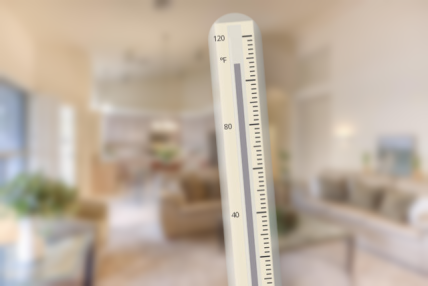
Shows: 108 °F
